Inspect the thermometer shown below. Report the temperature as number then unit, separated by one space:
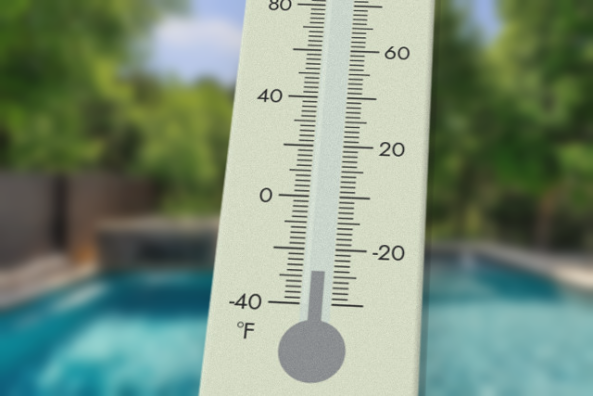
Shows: -28 °F
